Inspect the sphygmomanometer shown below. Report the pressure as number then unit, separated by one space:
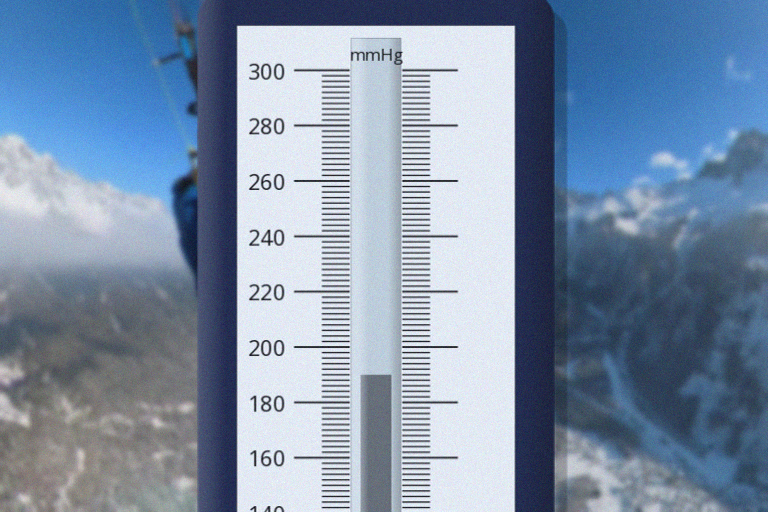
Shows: 190 mmHg
